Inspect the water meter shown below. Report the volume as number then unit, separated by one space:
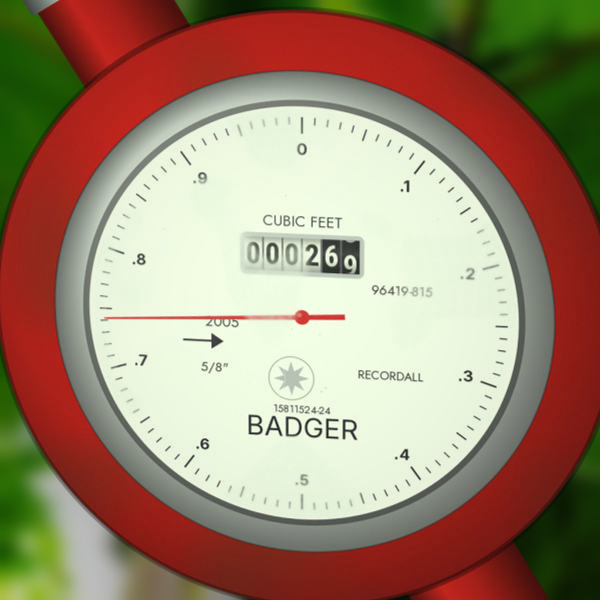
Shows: 268.74 ft³
